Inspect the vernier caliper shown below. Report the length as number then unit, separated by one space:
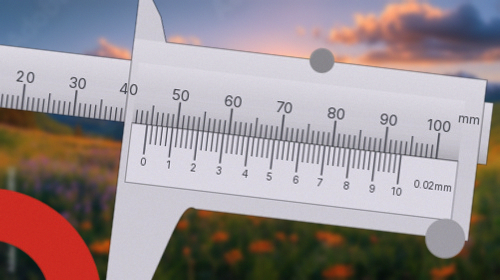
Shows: 44.2 mm
